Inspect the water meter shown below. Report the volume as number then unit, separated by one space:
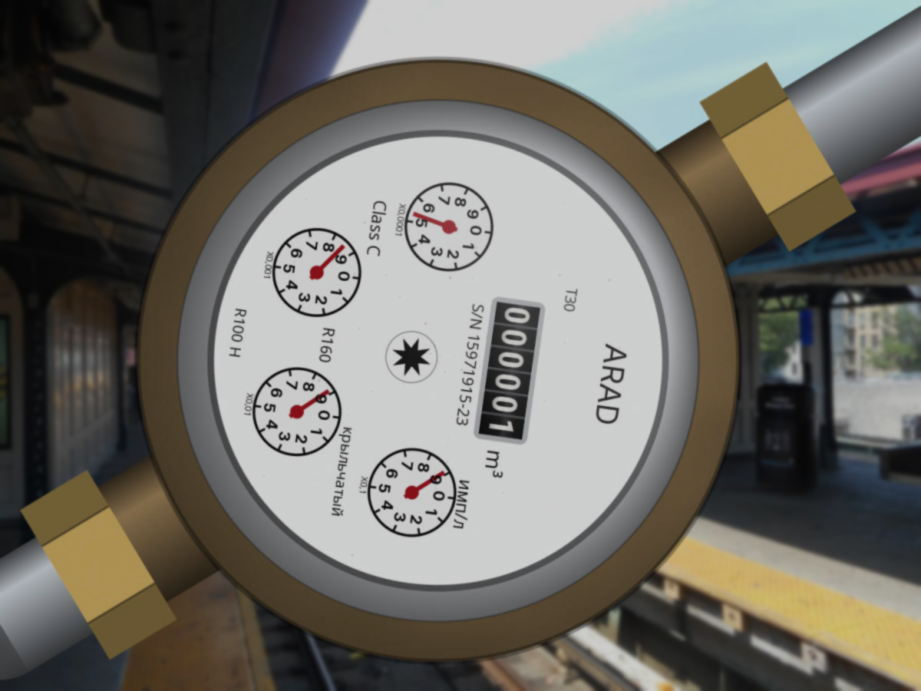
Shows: 1.8885 m³
